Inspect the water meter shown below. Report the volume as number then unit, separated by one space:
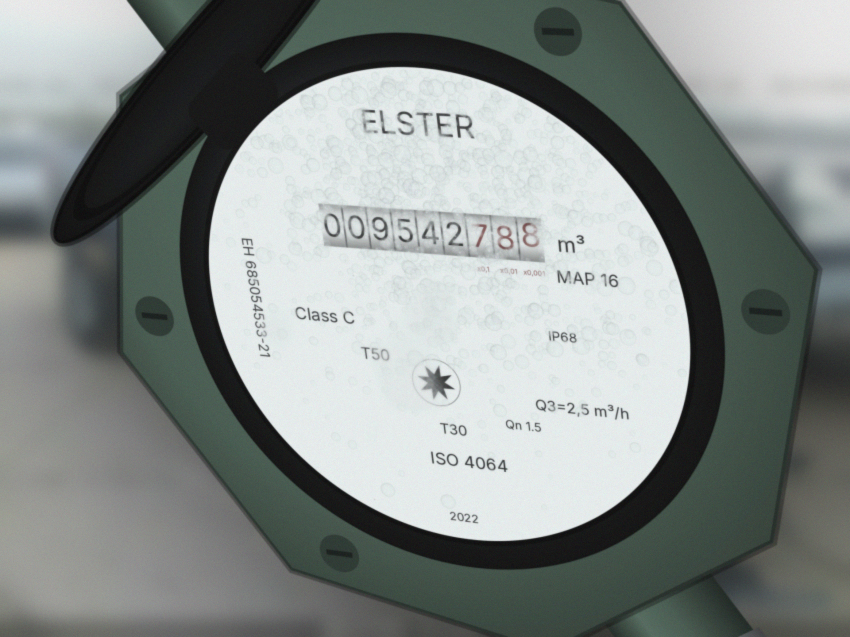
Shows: 9542.788 m³
